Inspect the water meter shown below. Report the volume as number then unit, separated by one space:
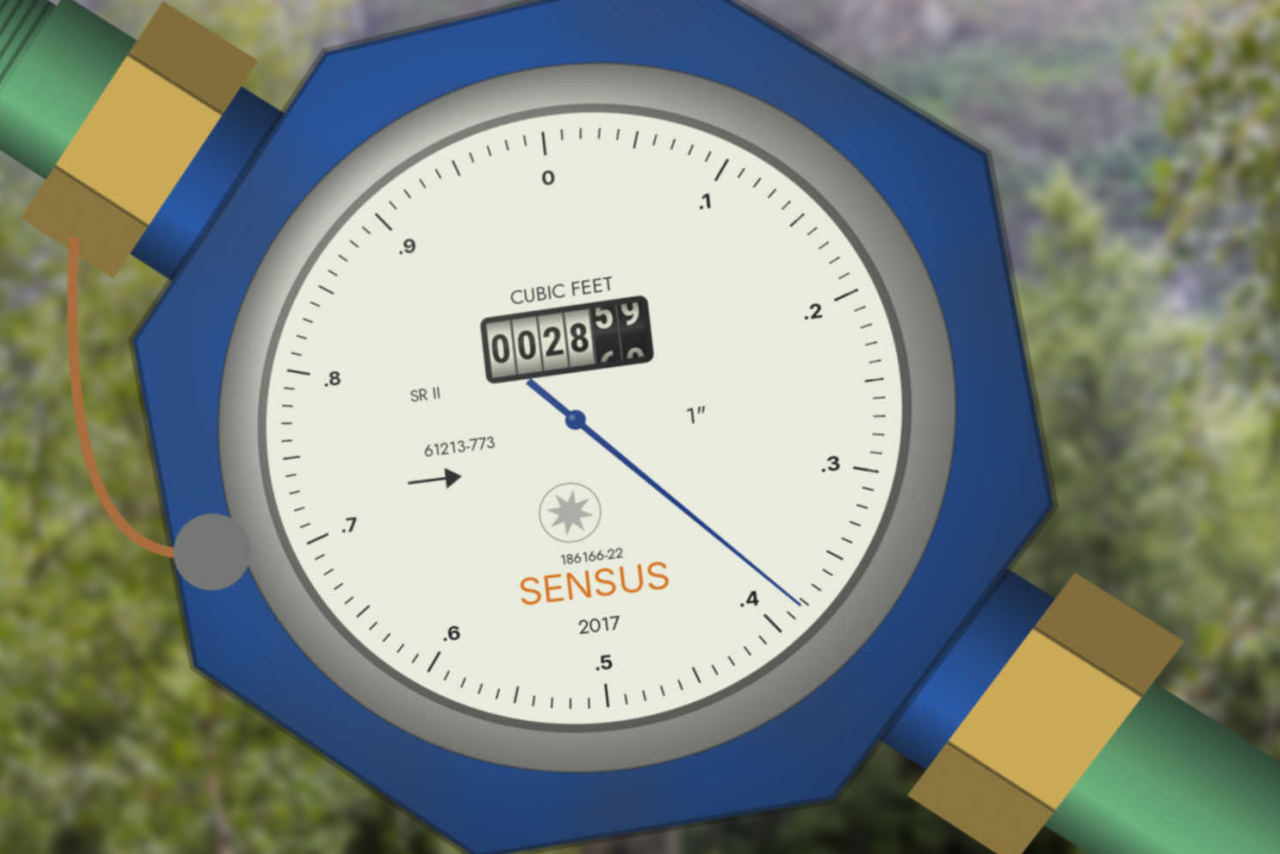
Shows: 2859.38 ft³
